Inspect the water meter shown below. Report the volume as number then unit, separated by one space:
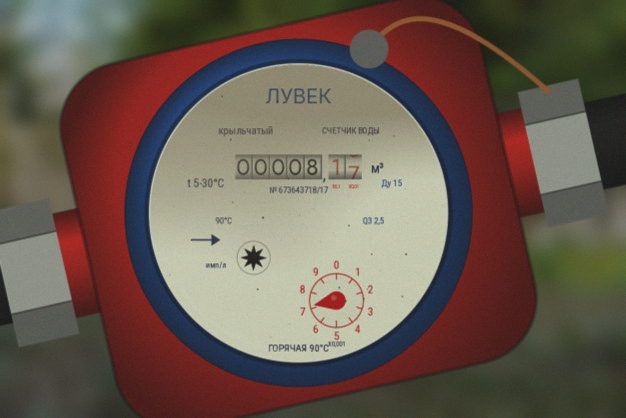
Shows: 8.167 m³
